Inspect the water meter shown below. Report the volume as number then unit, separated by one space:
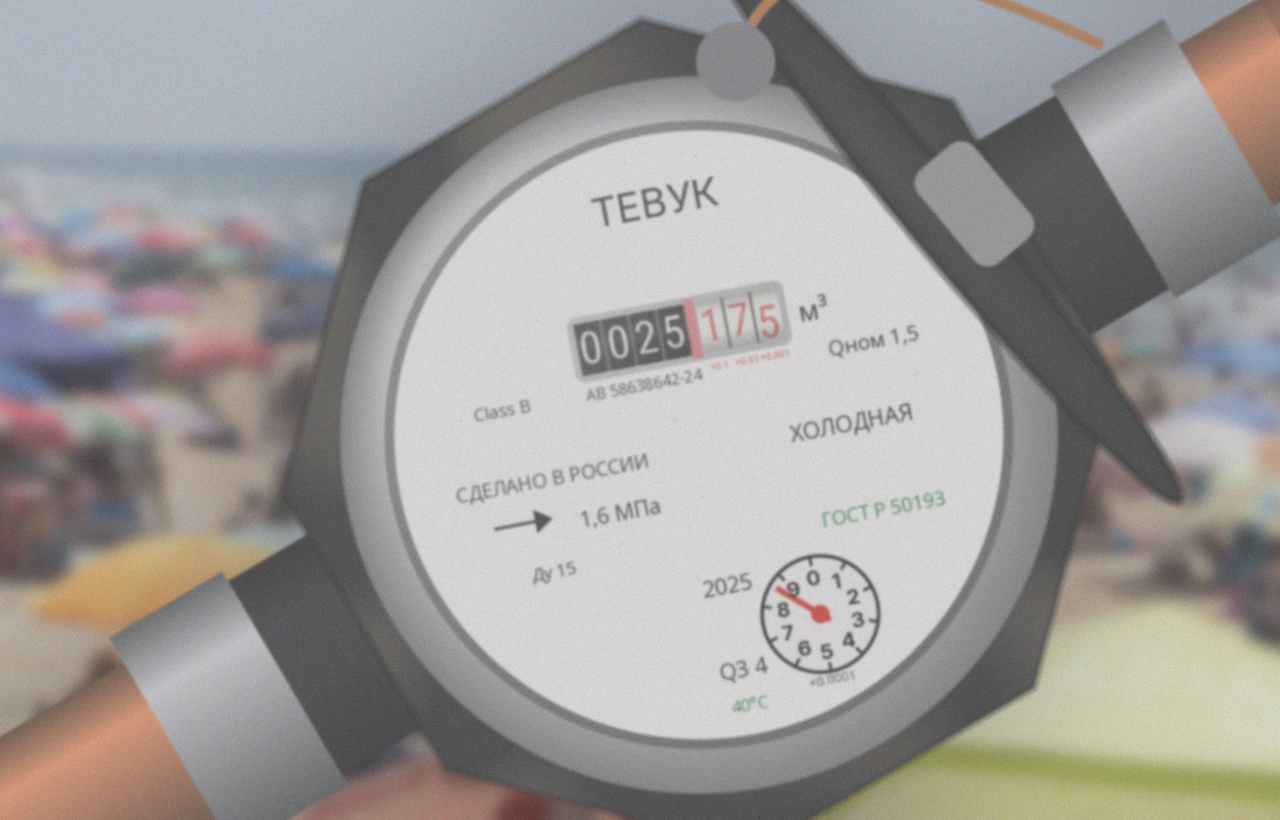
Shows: 25.1748 m³
